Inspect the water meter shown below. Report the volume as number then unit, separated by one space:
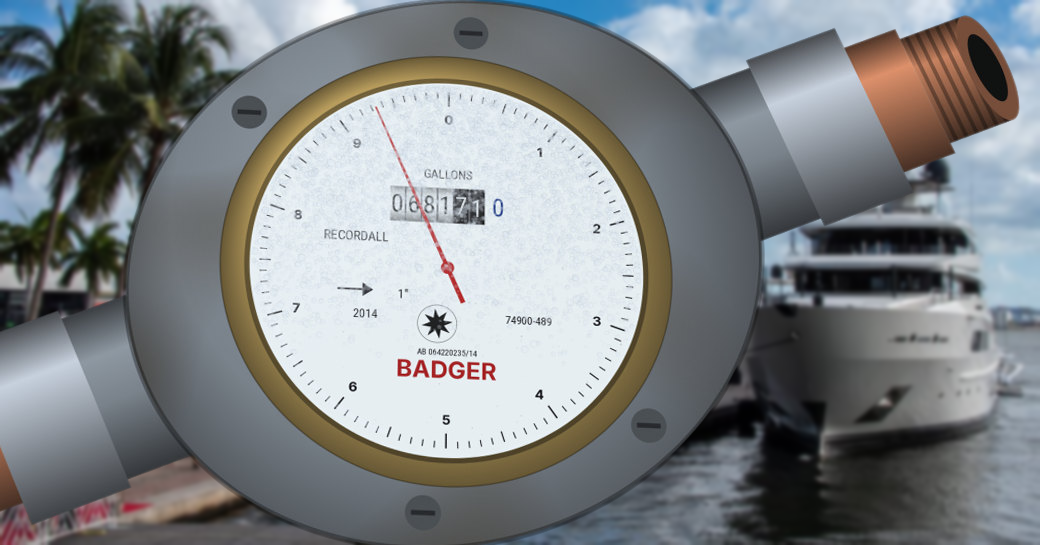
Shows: 681709.3 gal
